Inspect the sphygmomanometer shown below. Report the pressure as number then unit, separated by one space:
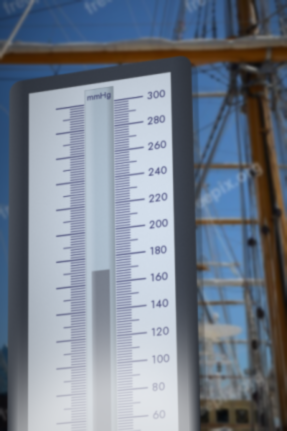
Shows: 170 mmHg
